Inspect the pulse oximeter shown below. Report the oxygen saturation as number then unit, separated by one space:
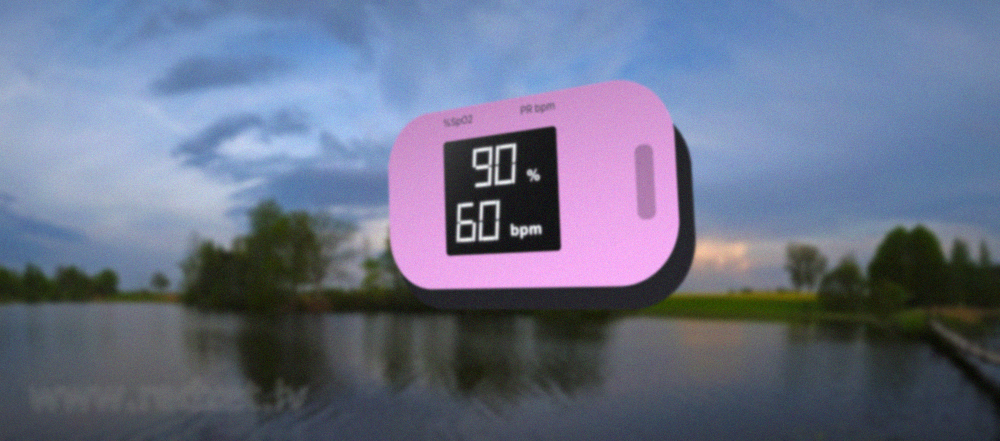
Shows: 90 %
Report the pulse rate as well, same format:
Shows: 60 bpm
